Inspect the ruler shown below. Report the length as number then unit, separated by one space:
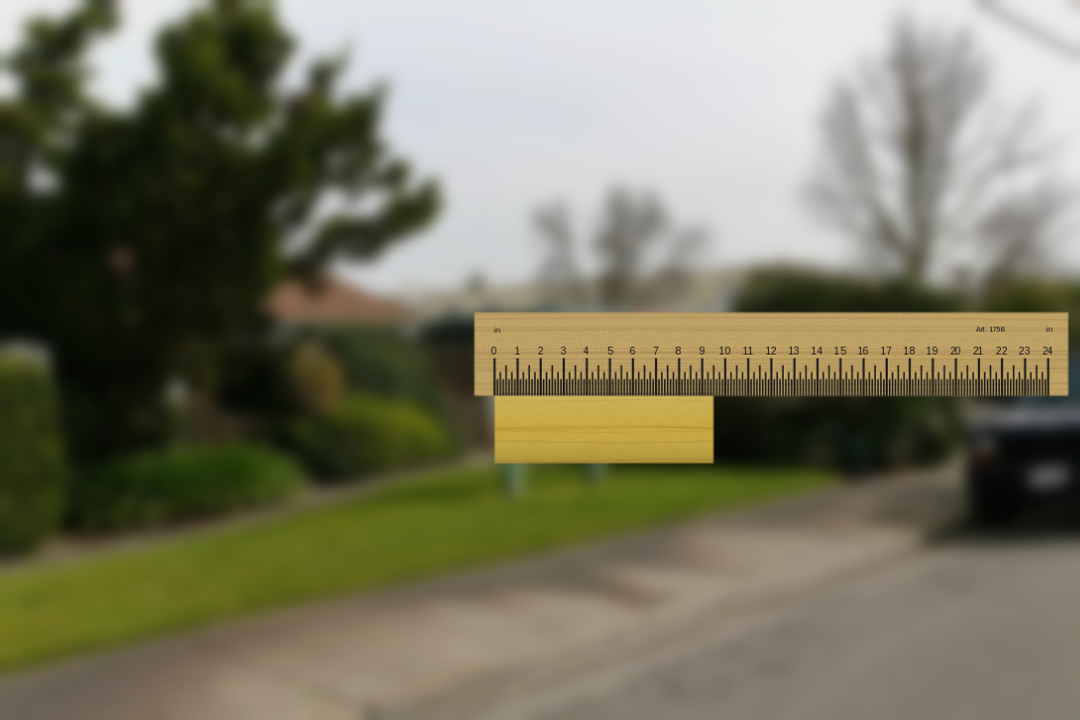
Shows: 9.5 in
